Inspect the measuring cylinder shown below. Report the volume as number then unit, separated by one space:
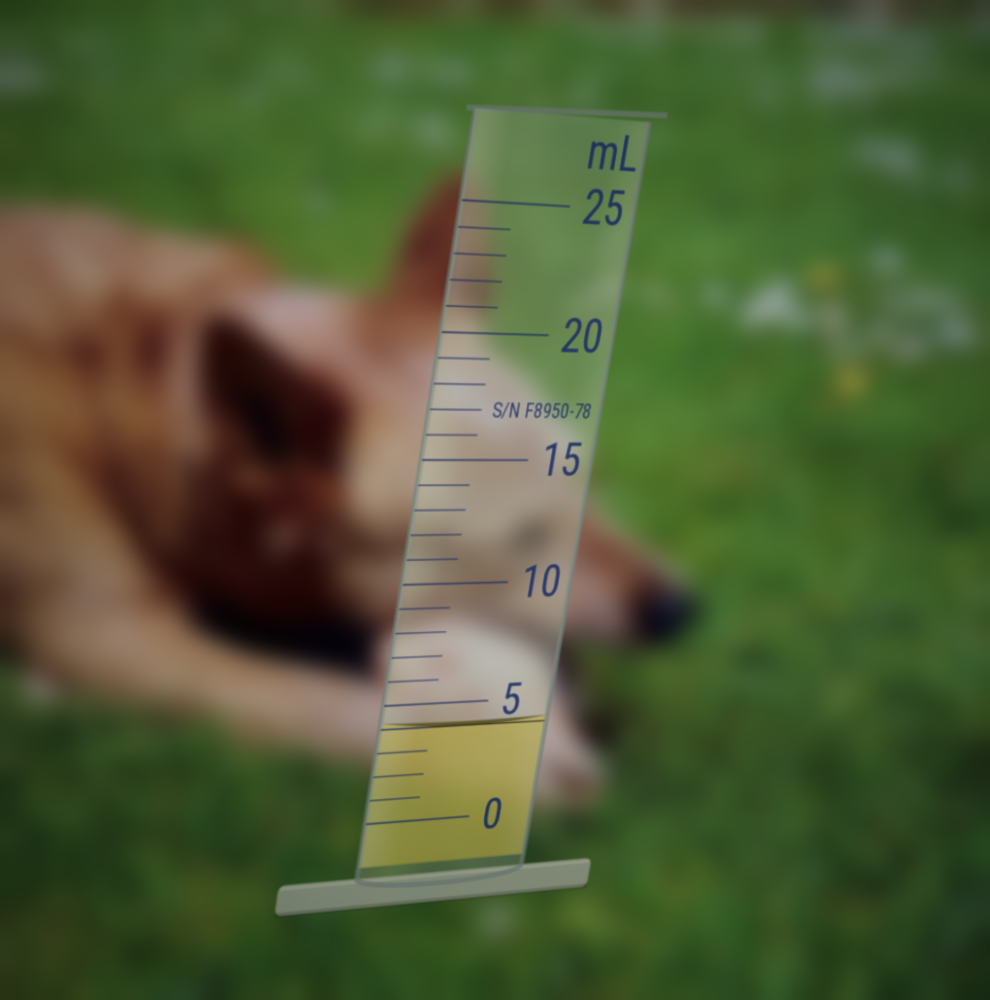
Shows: 4 mL
